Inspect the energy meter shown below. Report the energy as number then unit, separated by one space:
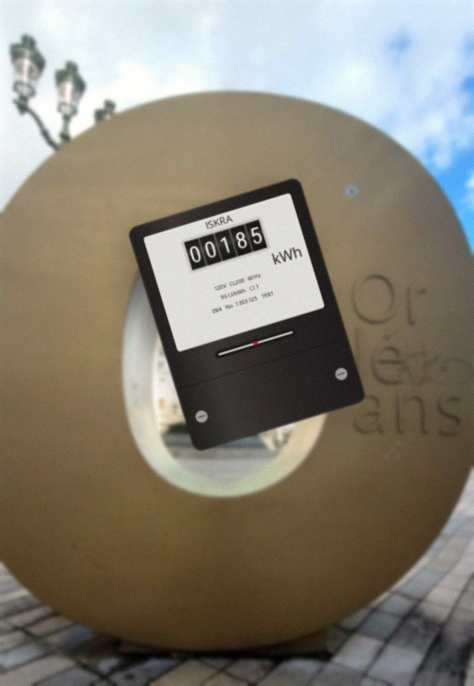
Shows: 185 kWh
